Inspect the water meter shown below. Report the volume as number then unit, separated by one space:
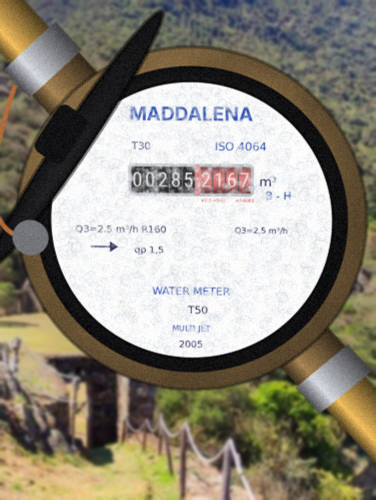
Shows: 285.2167 m³
